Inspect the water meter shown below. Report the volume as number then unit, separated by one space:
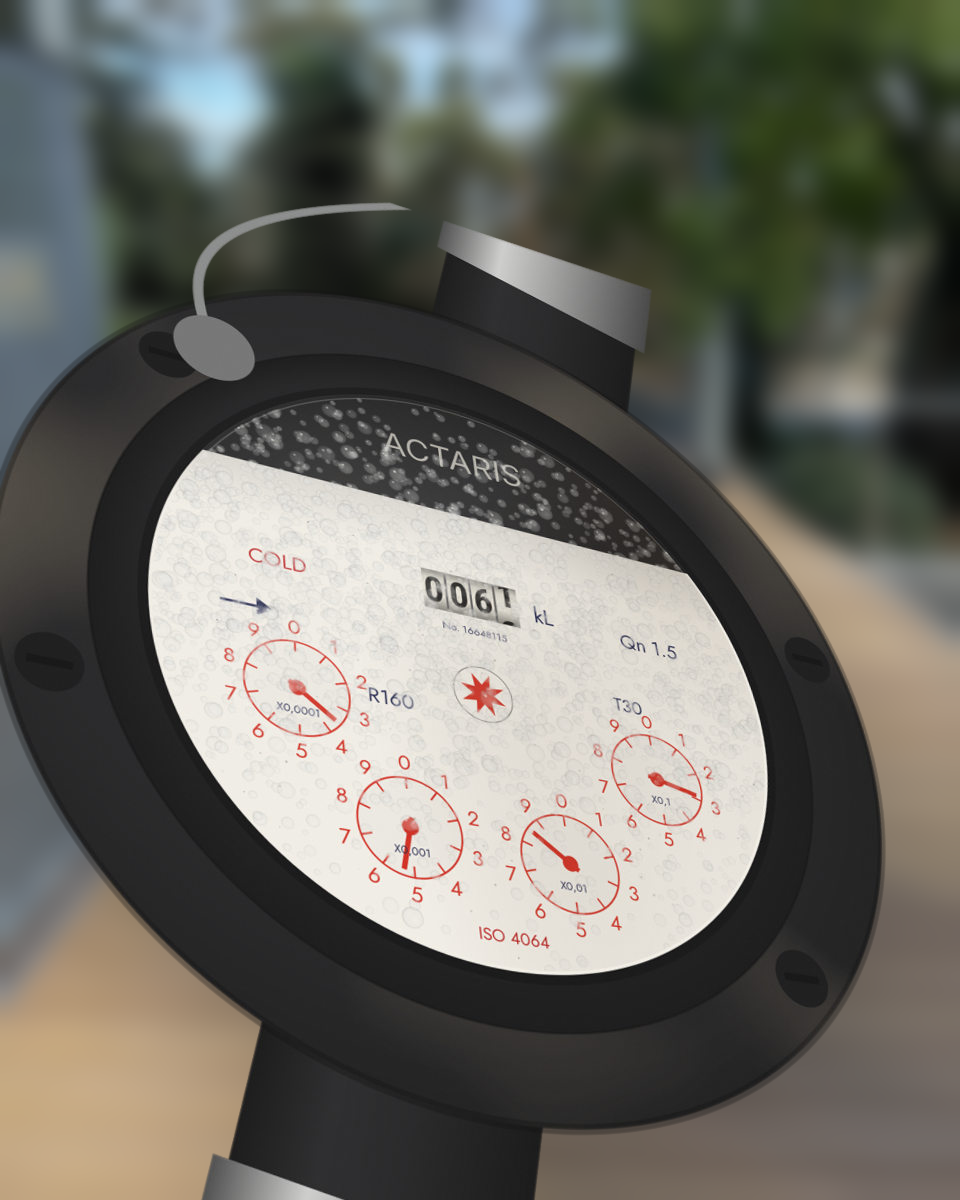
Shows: 61.2853 kL
